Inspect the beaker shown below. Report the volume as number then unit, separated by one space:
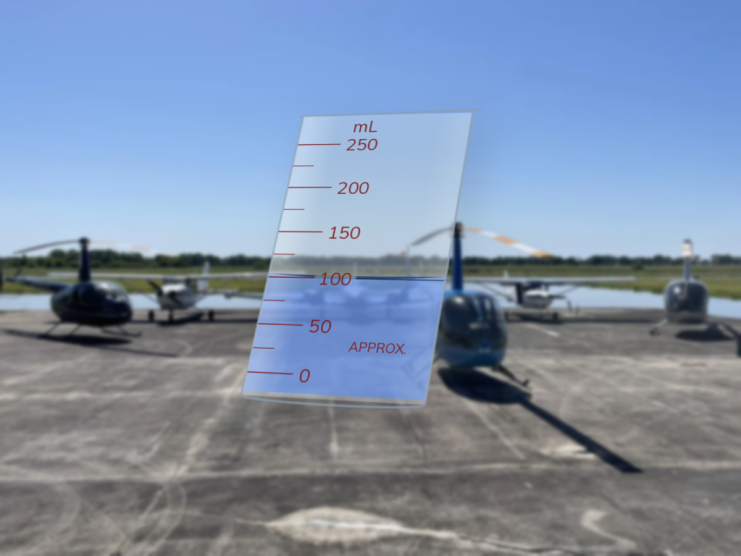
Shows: 100 mL
